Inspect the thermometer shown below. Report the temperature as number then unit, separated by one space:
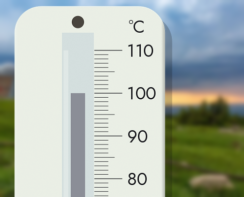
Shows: 100 °C
